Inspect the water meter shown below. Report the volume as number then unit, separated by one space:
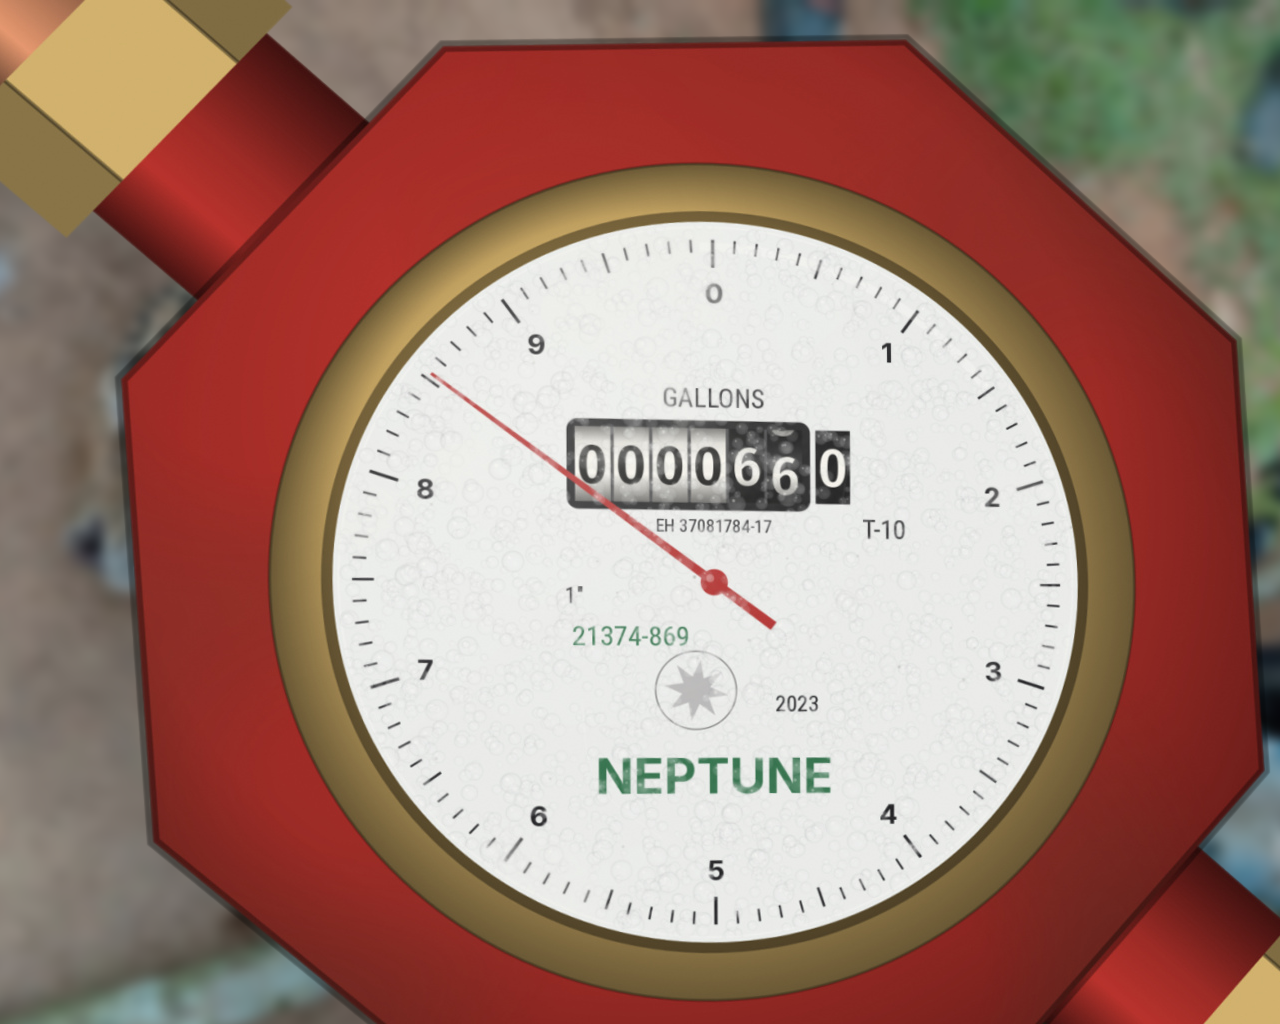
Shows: 658.5 gal
